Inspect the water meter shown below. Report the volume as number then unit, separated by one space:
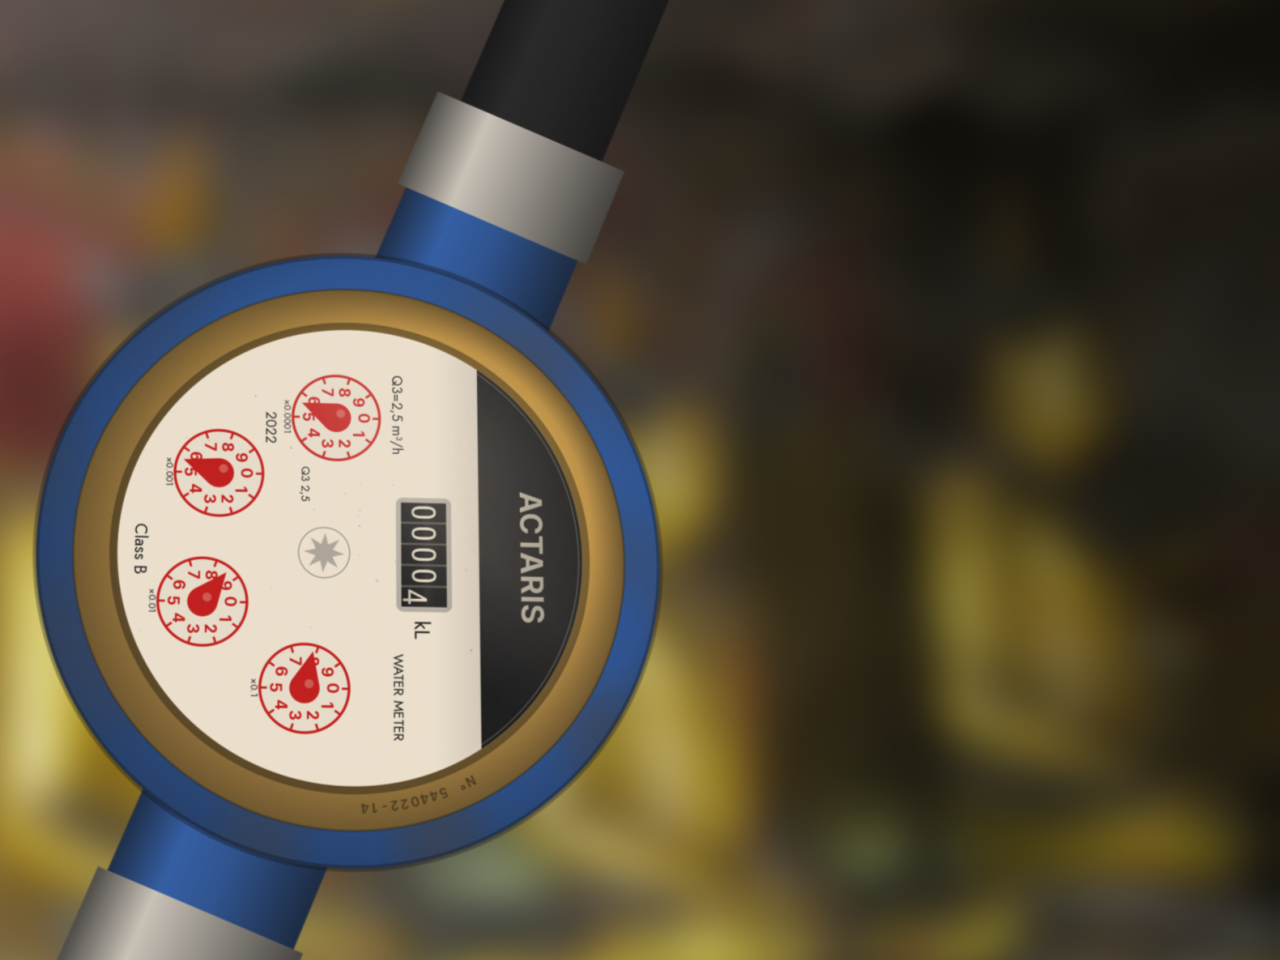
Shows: 3.7855 kL
